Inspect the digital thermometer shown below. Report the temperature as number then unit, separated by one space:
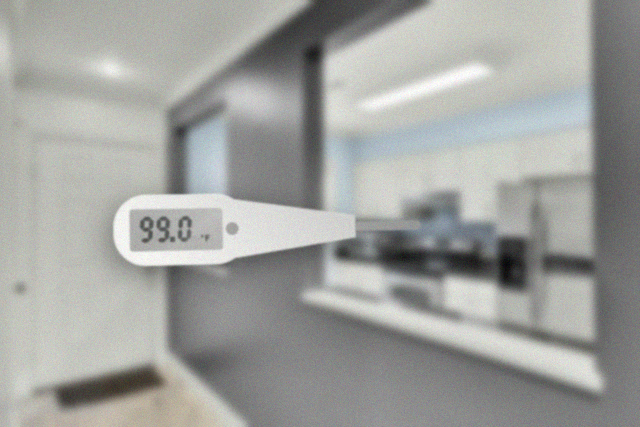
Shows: 99.0 °F
